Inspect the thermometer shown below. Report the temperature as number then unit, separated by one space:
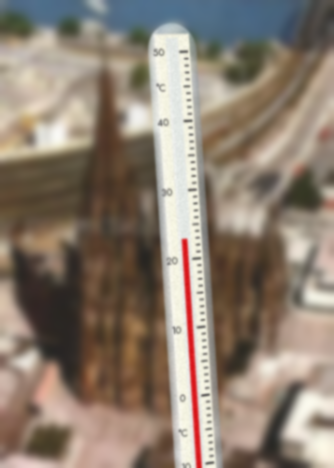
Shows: 23 °C
